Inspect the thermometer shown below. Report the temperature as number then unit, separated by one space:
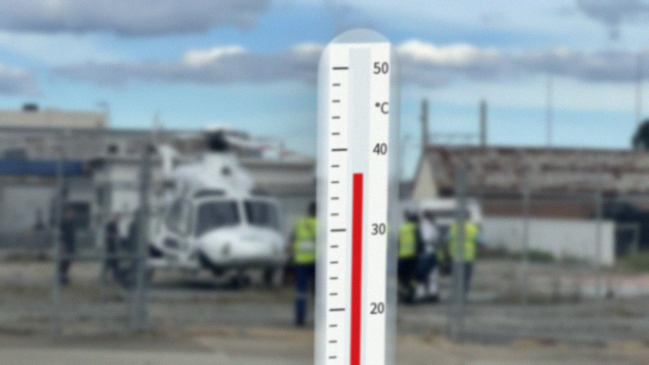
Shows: 37 °C
